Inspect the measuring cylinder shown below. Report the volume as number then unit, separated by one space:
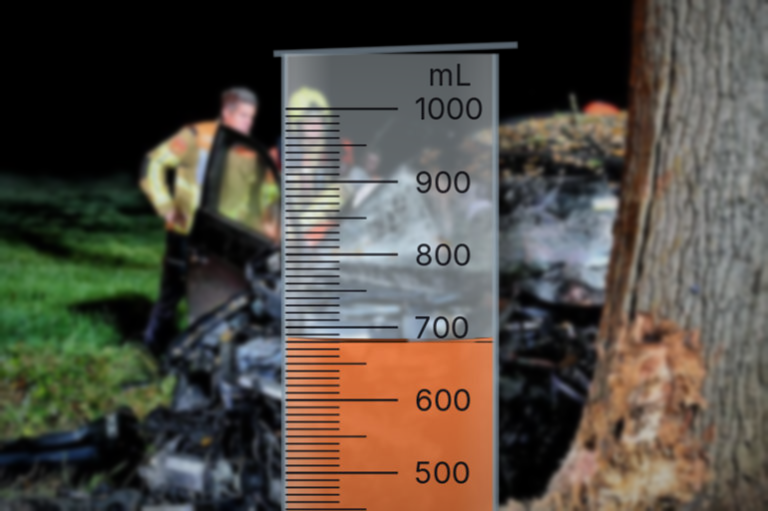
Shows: 680 mL
